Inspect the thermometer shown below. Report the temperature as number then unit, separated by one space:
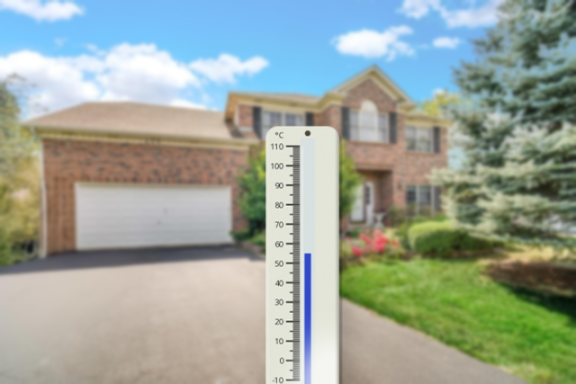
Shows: 55 °C
